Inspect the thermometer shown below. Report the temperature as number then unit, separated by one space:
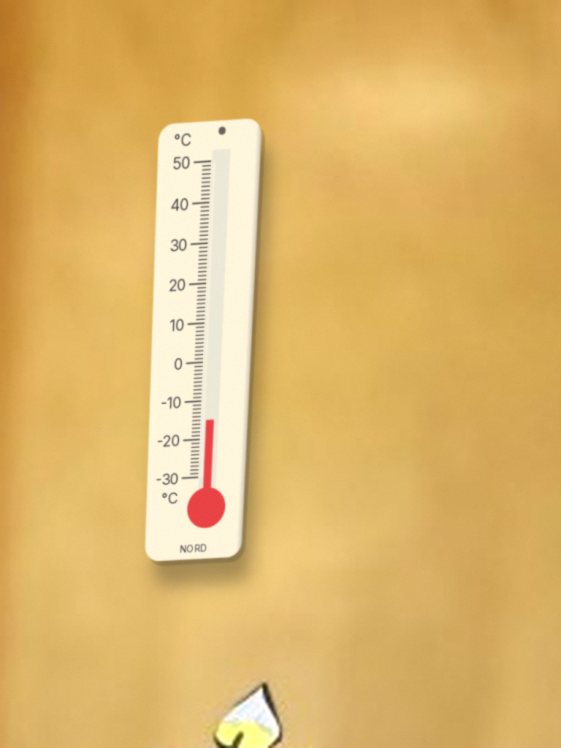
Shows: -15 °C
